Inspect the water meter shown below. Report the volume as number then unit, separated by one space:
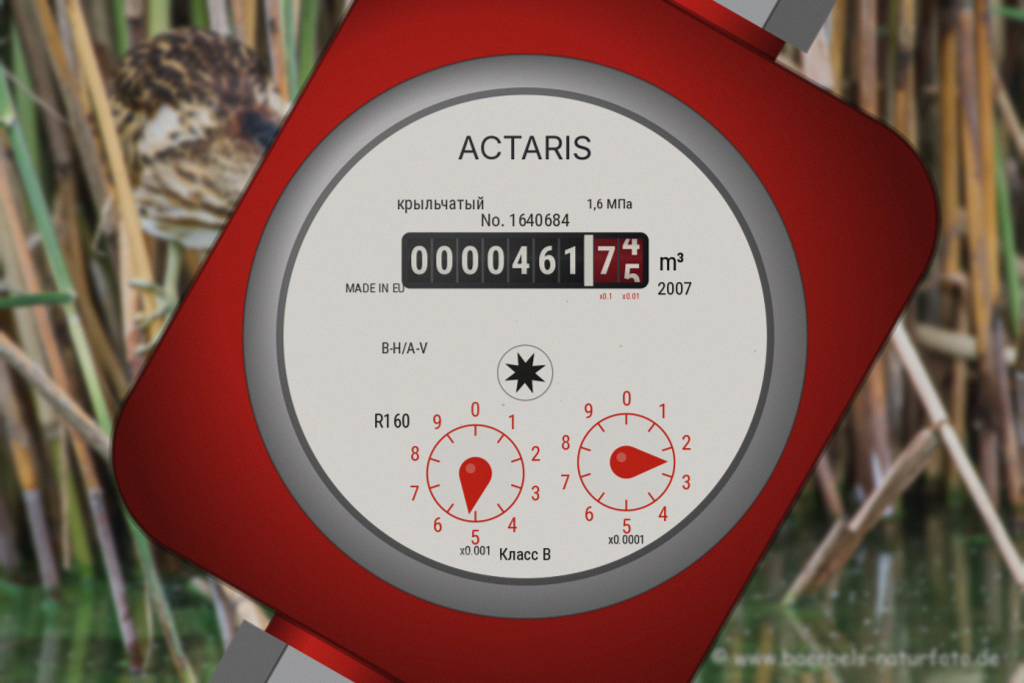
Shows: 461.7452 m³
